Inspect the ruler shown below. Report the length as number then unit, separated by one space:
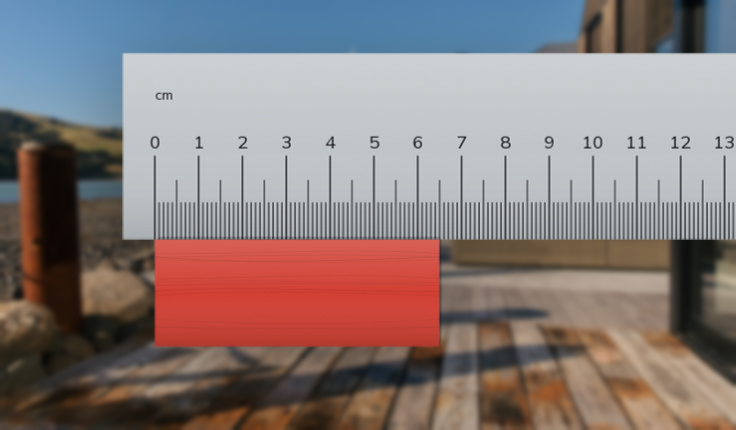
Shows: 6.5 cm
